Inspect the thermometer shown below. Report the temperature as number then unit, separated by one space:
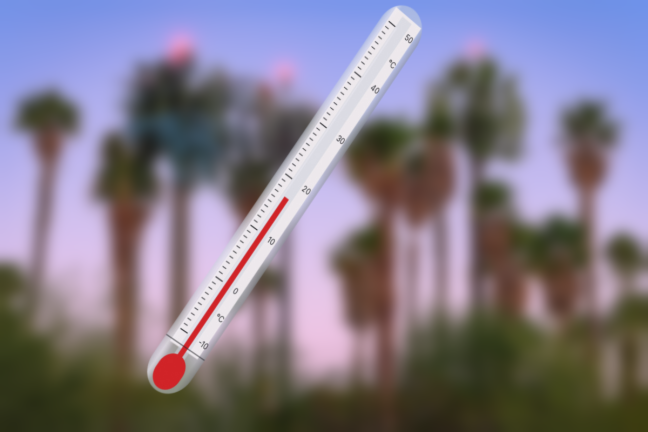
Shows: 17 °C
